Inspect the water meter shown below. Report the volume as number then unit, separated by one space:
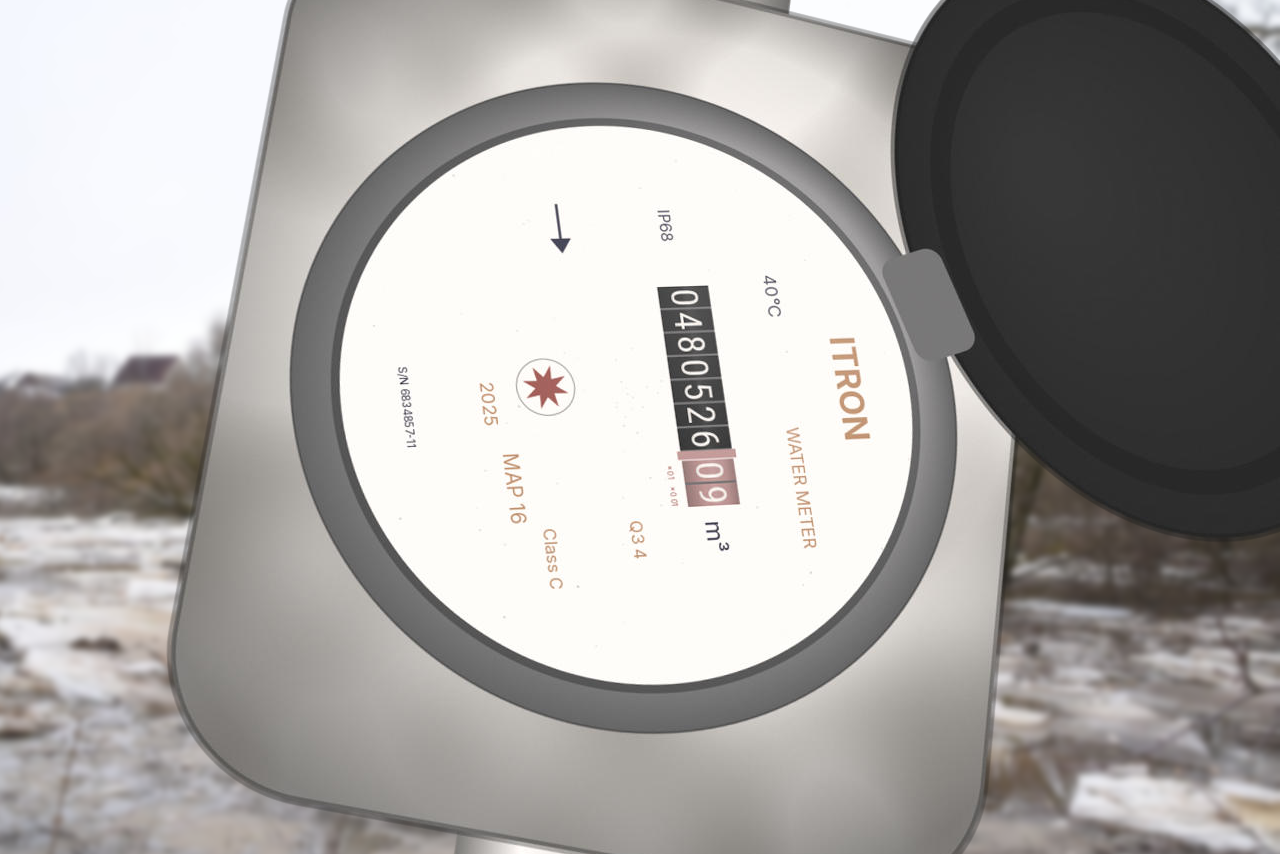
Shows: 480526.09 m³
